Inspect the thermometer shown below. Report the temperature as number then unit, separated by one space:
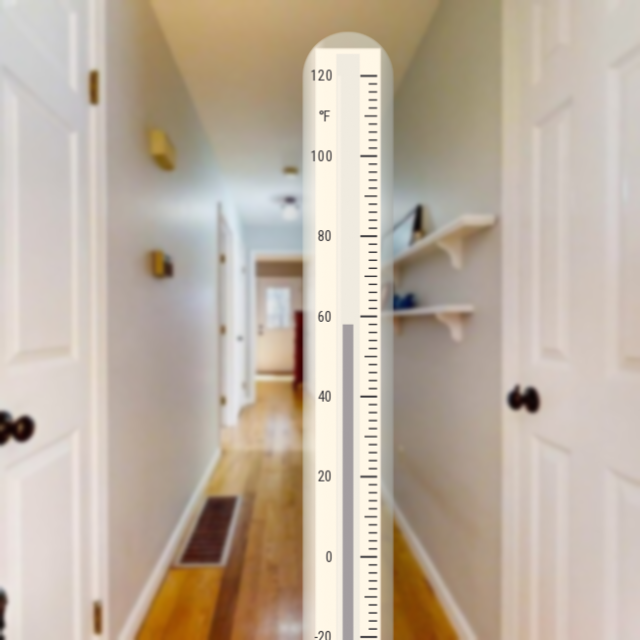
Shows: 58 °F
